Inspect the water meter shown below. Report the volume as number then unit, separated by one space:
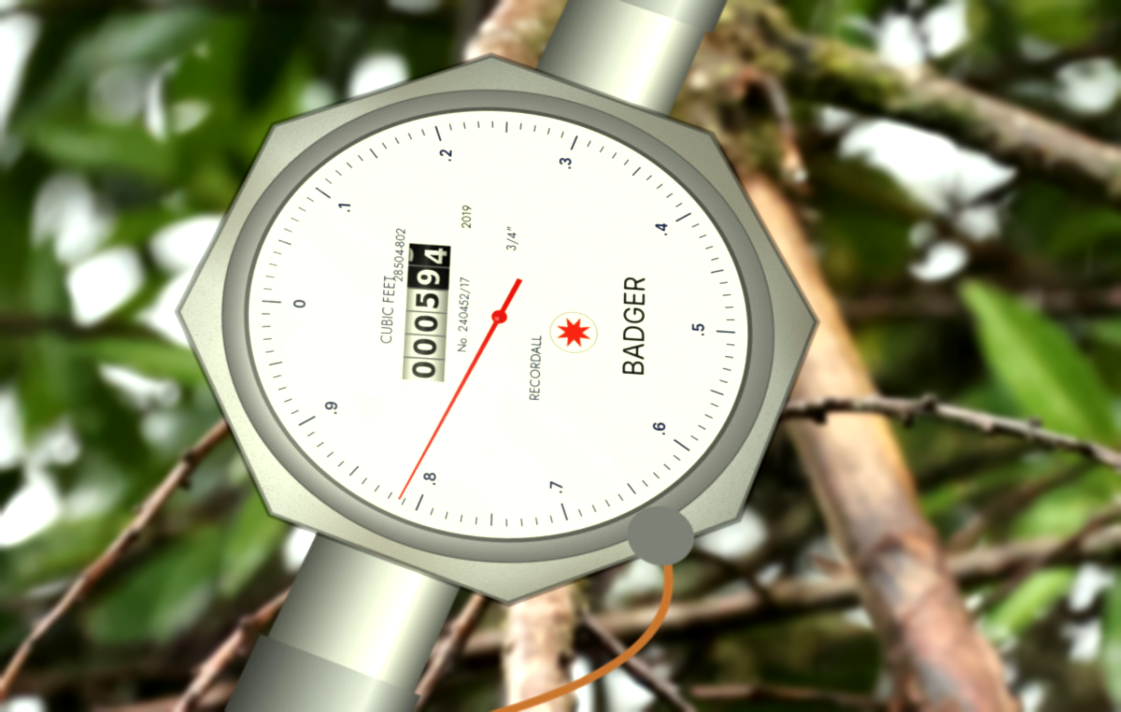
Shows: 593.81 ft³
